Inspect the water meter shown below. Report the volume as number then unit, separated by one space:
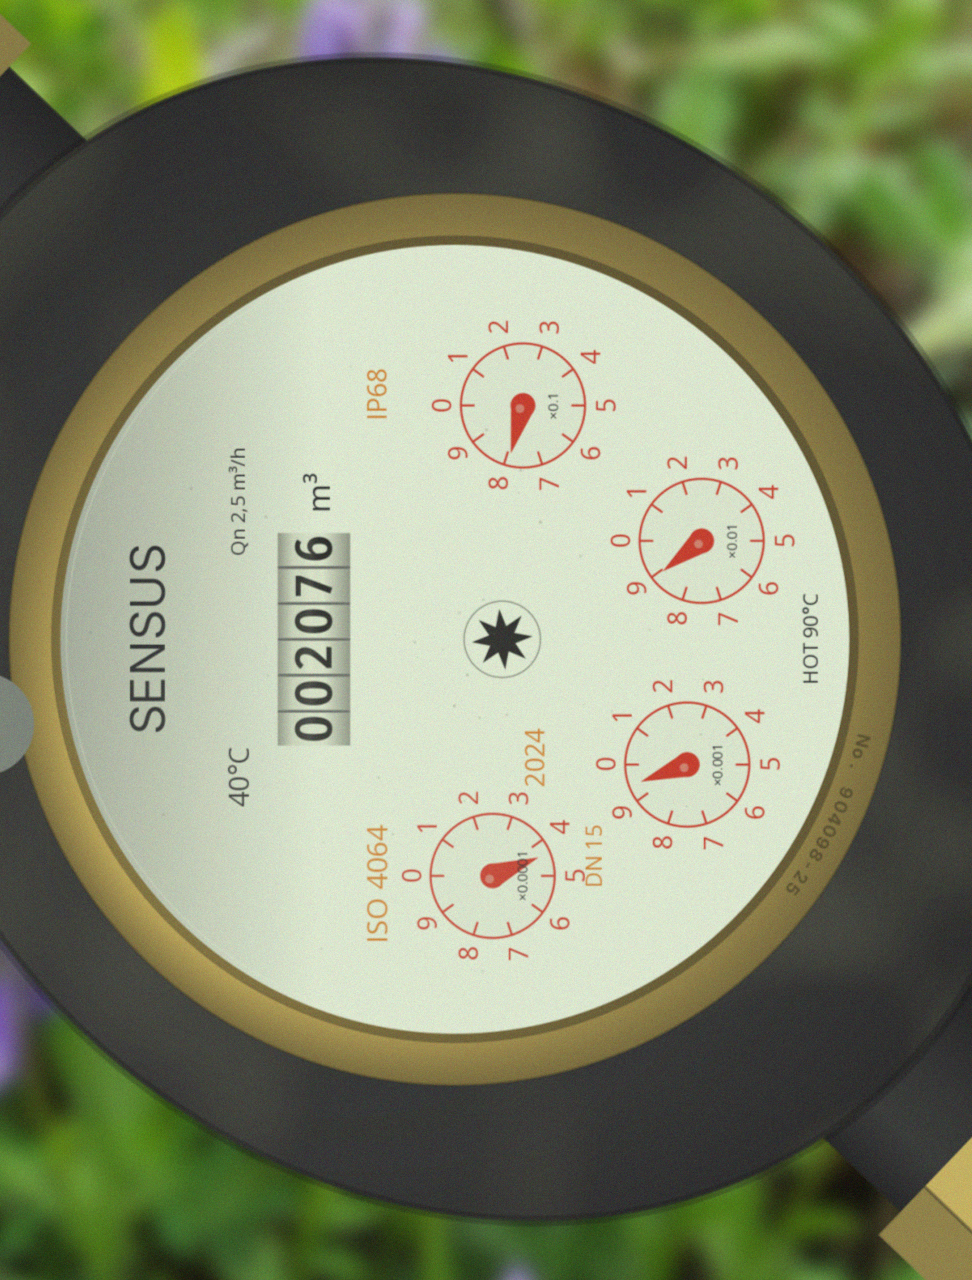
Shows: 2076.7894 m³
